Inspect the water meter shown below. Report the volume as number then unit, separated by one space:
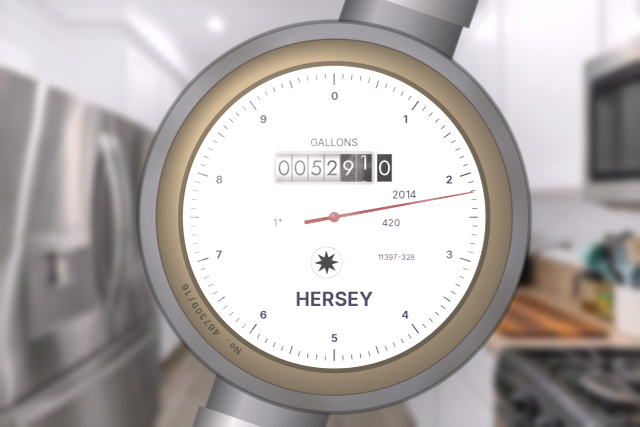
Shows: 52912.2 gal
